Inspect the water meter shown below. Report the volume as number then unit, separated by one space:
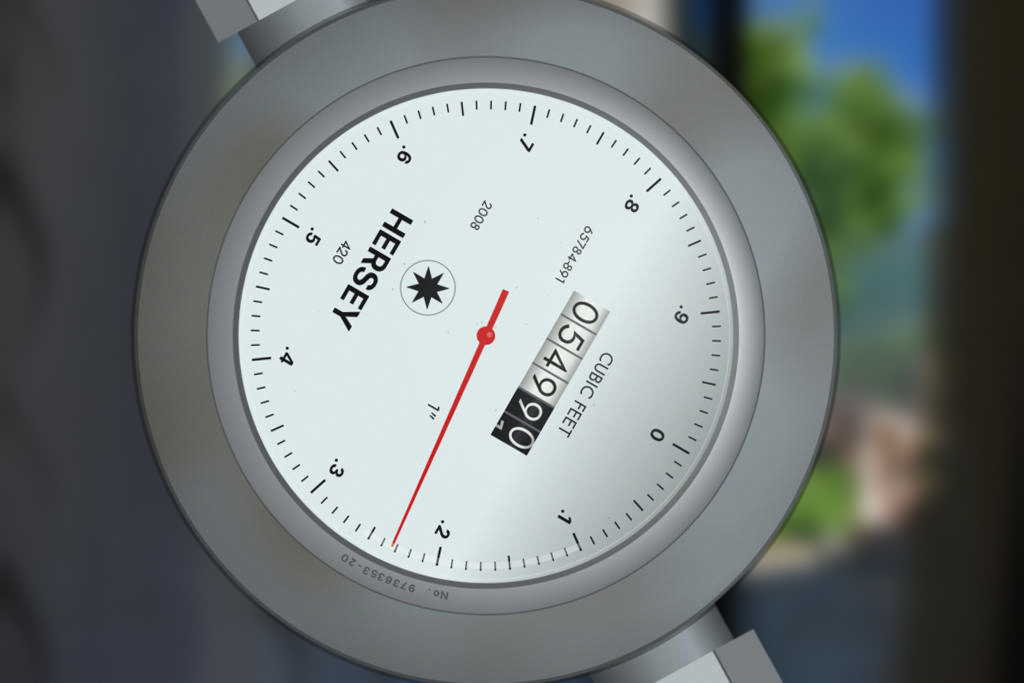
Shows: 54990.23 ft³
